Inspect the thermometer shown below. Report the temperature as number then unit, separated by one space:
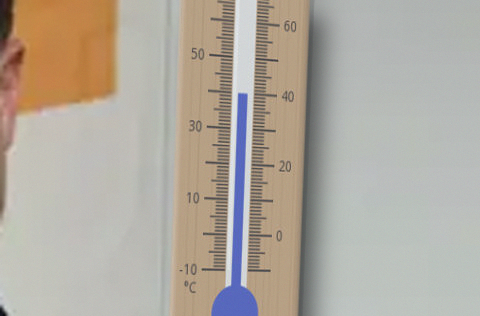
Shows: 40 °C
